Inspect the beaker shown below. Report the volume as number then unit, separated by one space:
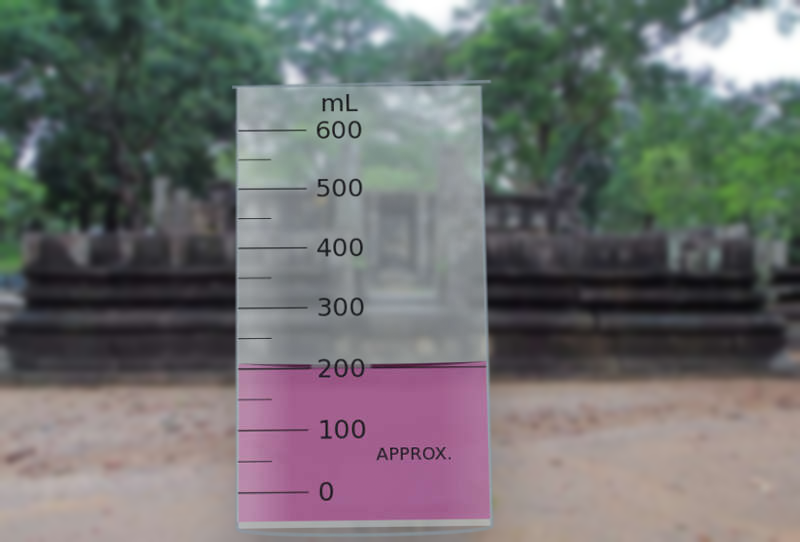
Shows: 200 mL
